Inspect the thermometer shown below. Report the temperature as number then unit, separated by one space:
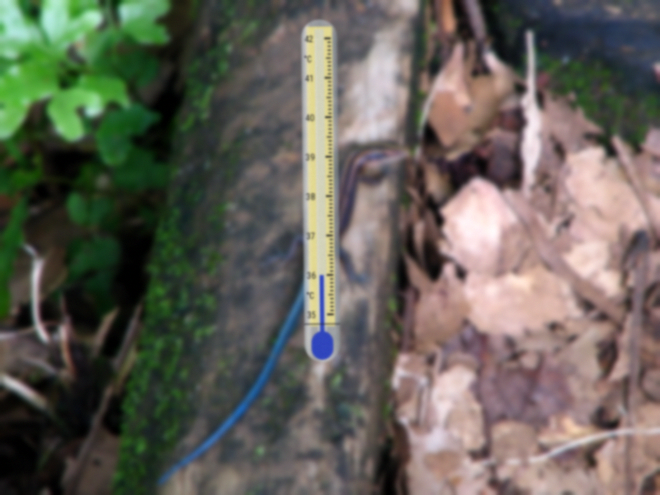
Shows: 36 °C
